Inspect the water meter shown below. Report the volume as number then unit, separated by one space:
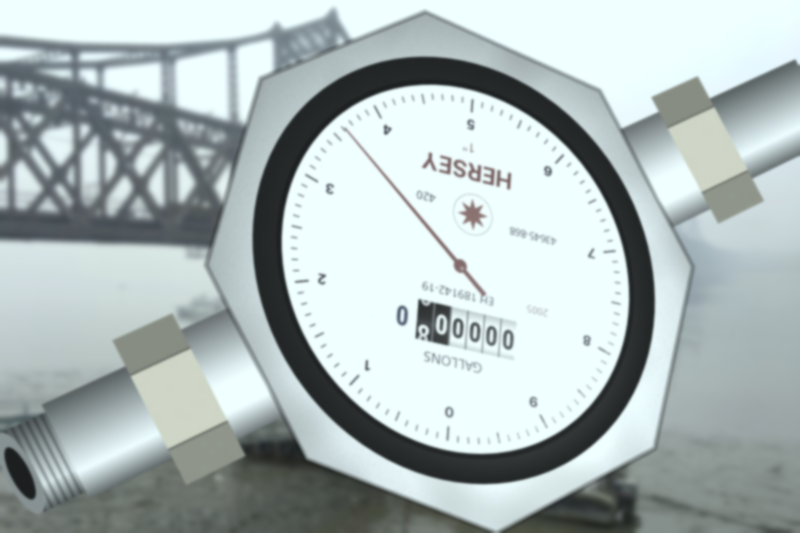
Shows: 83.6 gal
